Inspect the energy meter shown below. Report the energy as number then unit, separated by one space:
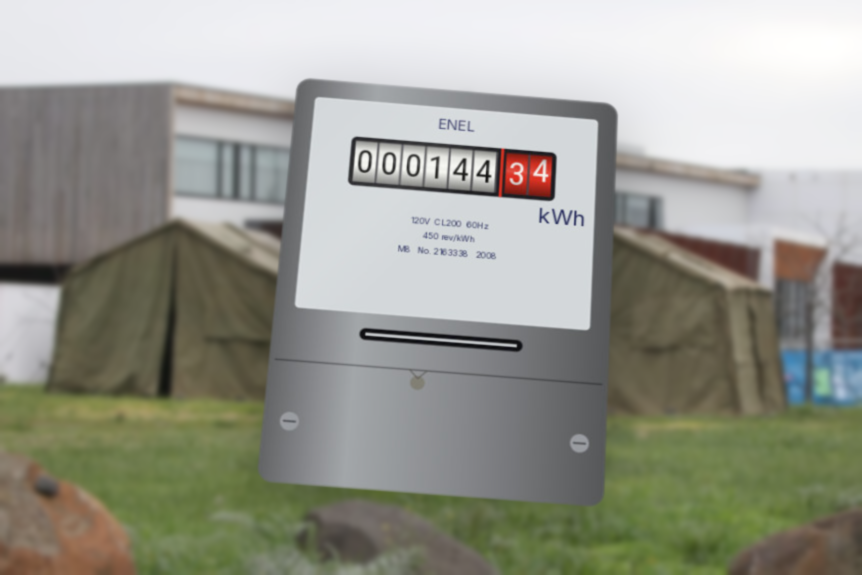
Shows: 144.34 kWh
